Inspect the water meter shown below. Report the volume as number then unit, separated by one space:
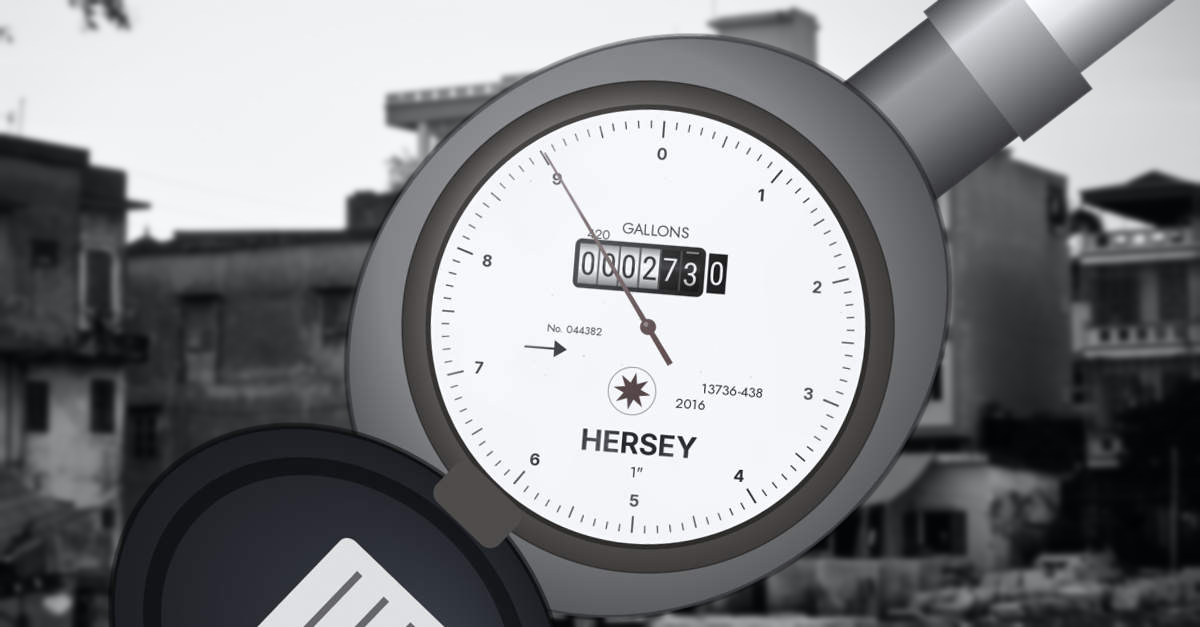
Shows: 2729.0 gal
